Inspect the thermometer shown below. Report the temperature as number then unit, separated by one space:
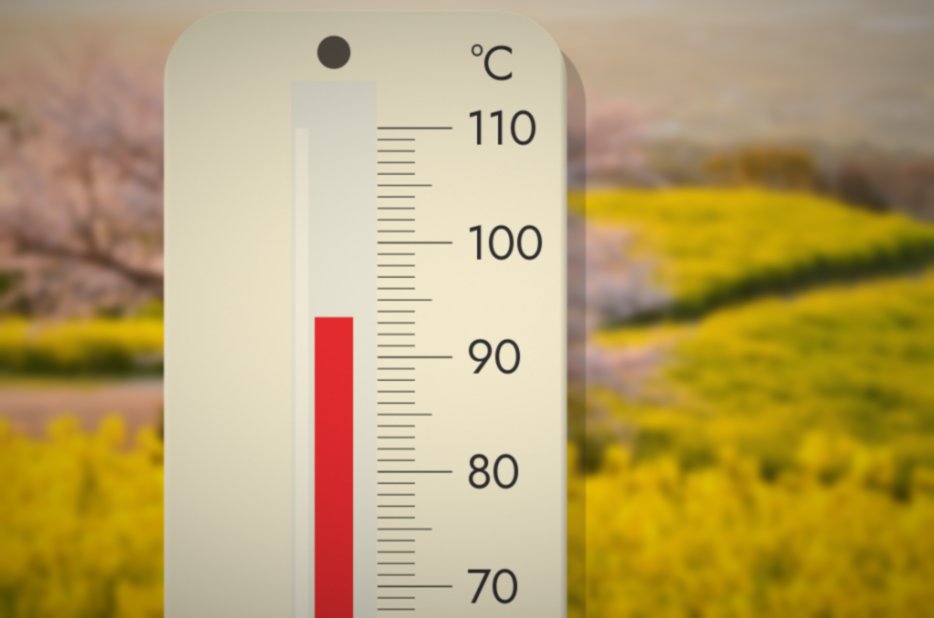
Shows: 93.5 °C
